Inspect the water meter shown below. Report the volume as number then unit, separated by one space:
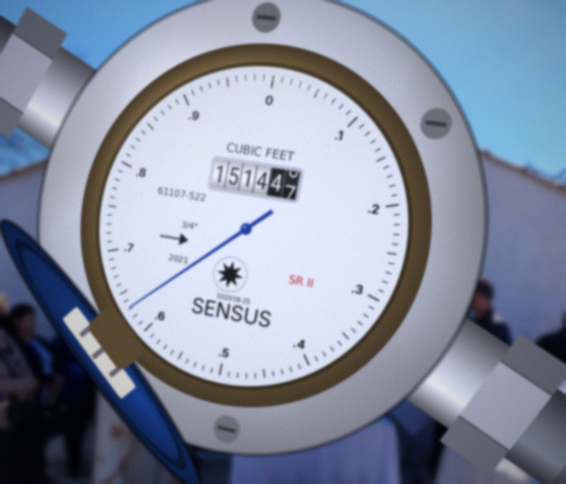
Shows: 151446.63 ft³
